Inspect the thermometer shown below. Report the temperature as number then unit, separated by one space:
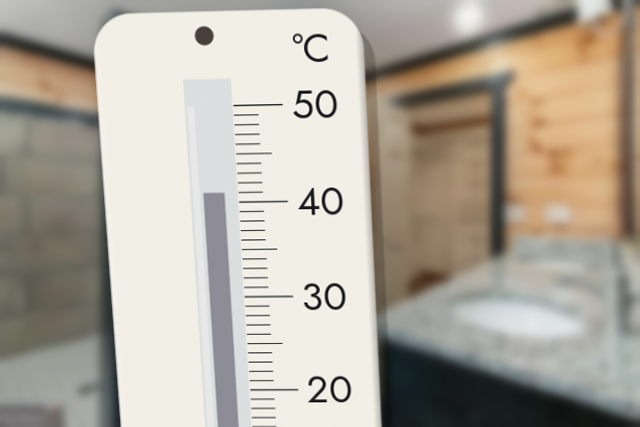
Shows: 41 °C
